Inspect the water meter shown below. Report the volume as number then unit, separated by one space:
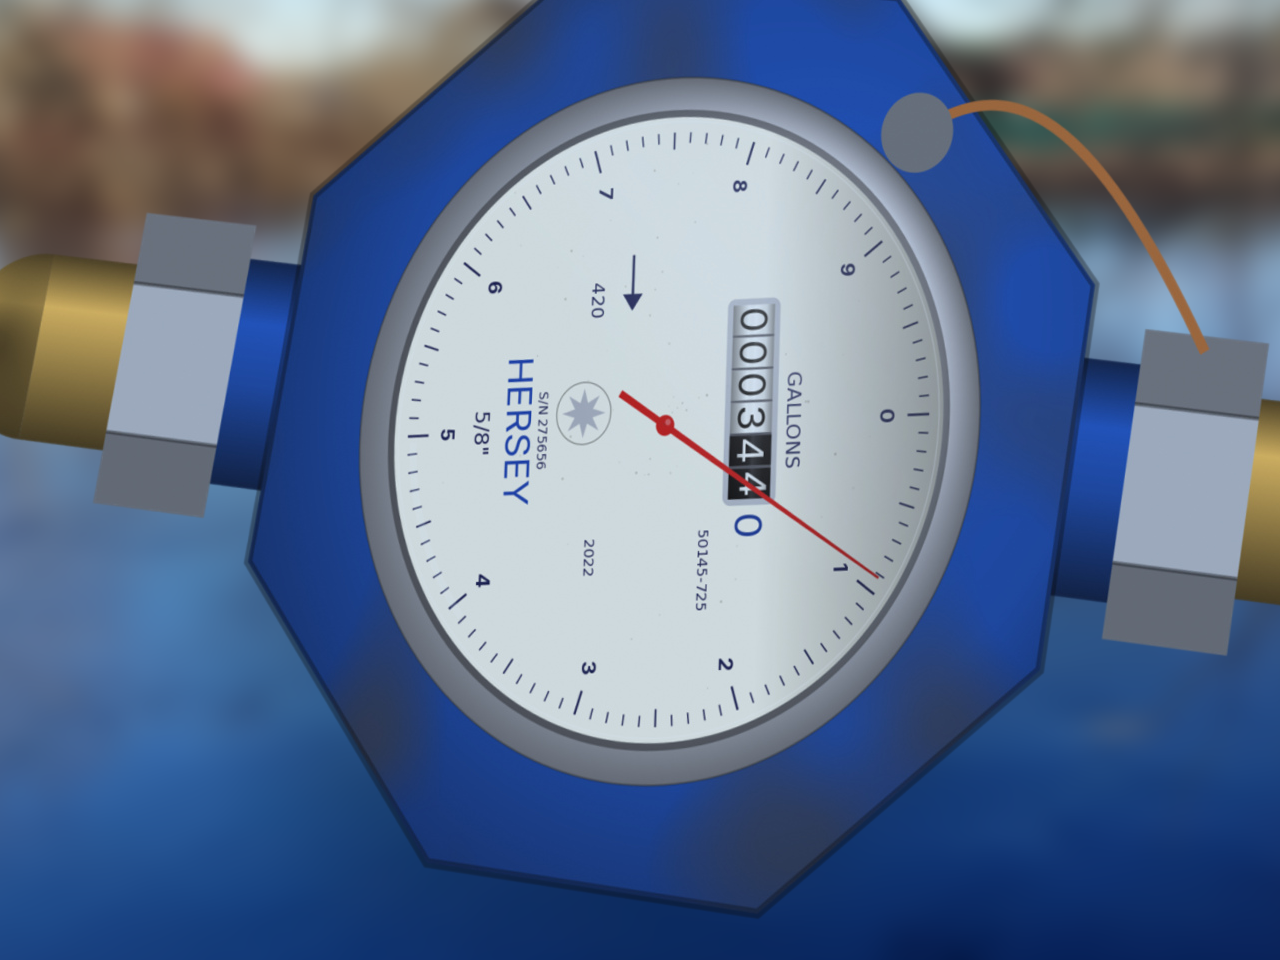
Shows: 3440.9 gal
